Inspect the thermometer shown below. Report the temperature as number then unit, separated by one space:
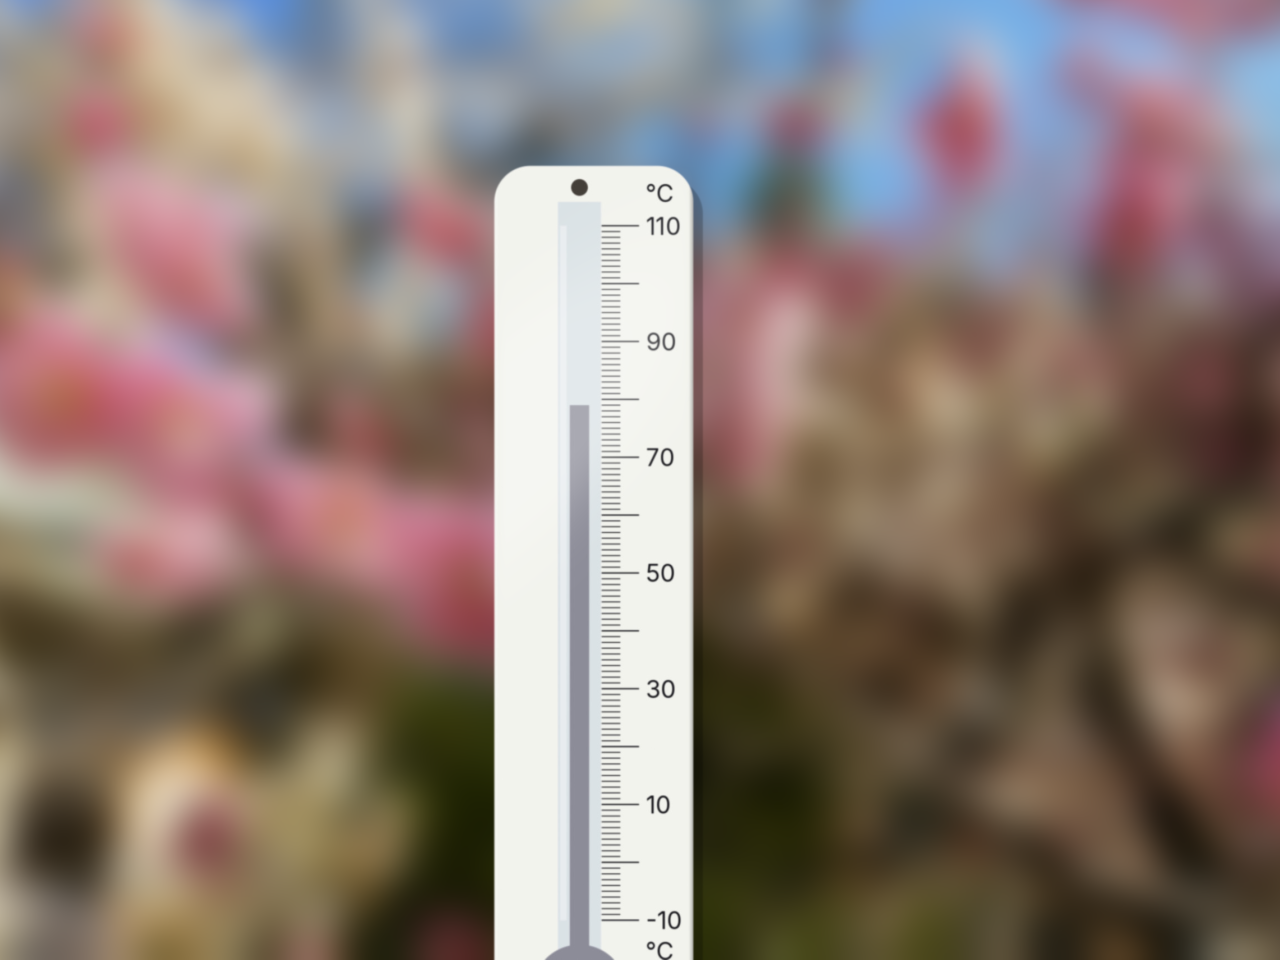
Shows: 79 °C
